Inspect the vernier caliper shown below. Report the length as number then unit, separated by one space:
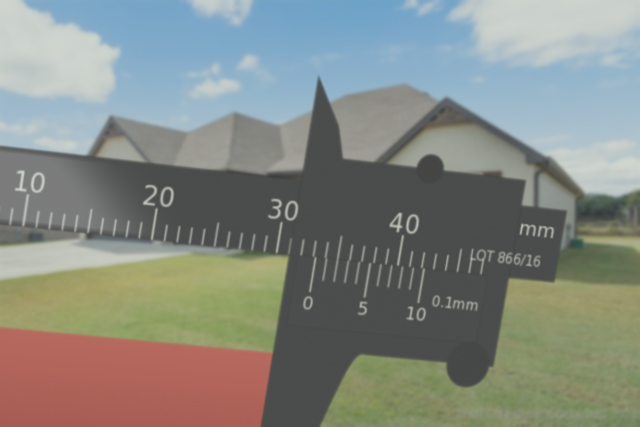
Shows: 33.2 mm
